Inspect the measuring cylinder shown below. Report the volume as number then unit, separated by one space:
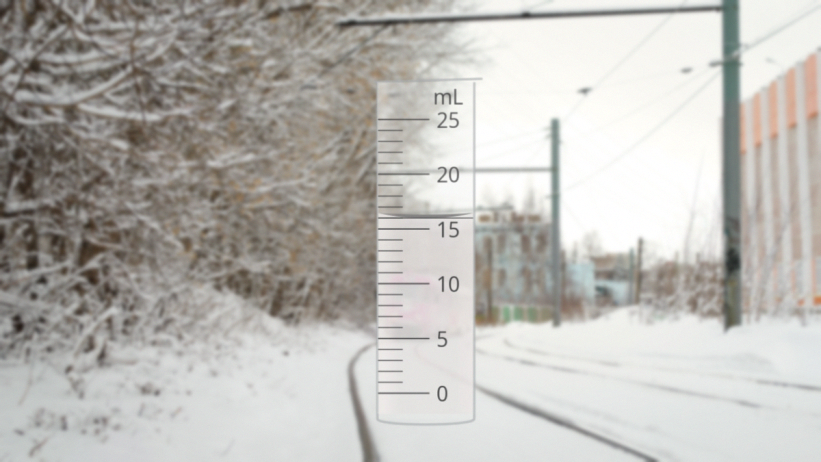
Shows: 16 mL
